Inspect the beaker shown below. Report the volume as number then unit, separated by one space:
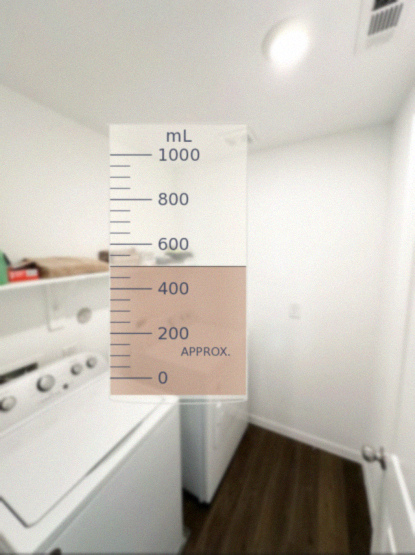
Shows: 500 mL
